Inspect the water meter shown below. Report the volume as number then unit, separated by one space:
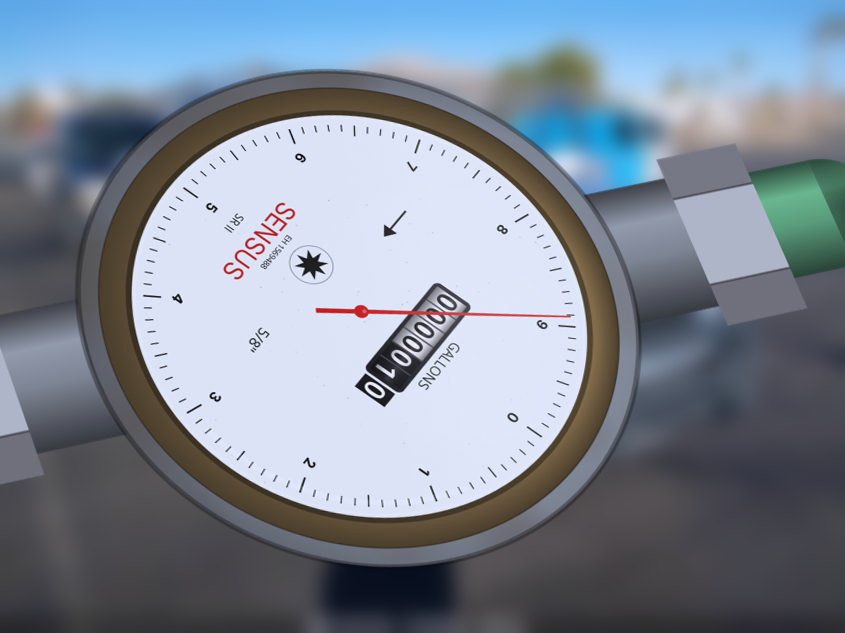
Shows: 8.9 gal
